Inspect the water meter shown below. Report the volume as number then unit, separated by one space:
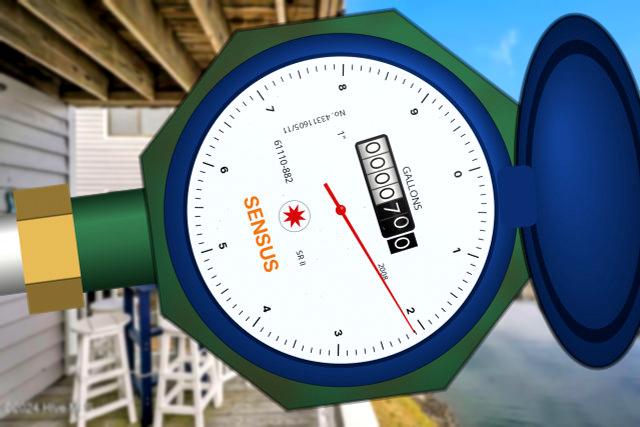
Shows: 702.1 gal
